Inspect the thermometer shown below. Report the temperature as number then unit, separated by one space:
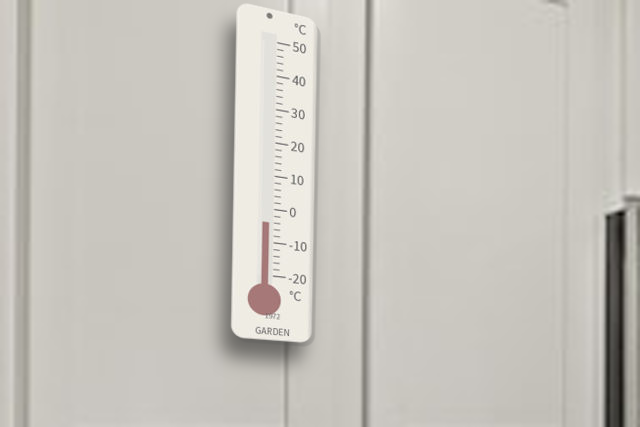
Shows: -4 °C
